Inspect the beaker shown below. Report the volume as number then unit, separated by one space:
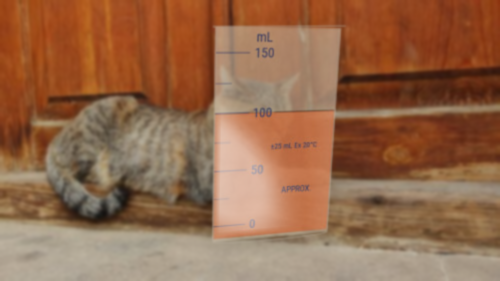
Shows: 100 mL
